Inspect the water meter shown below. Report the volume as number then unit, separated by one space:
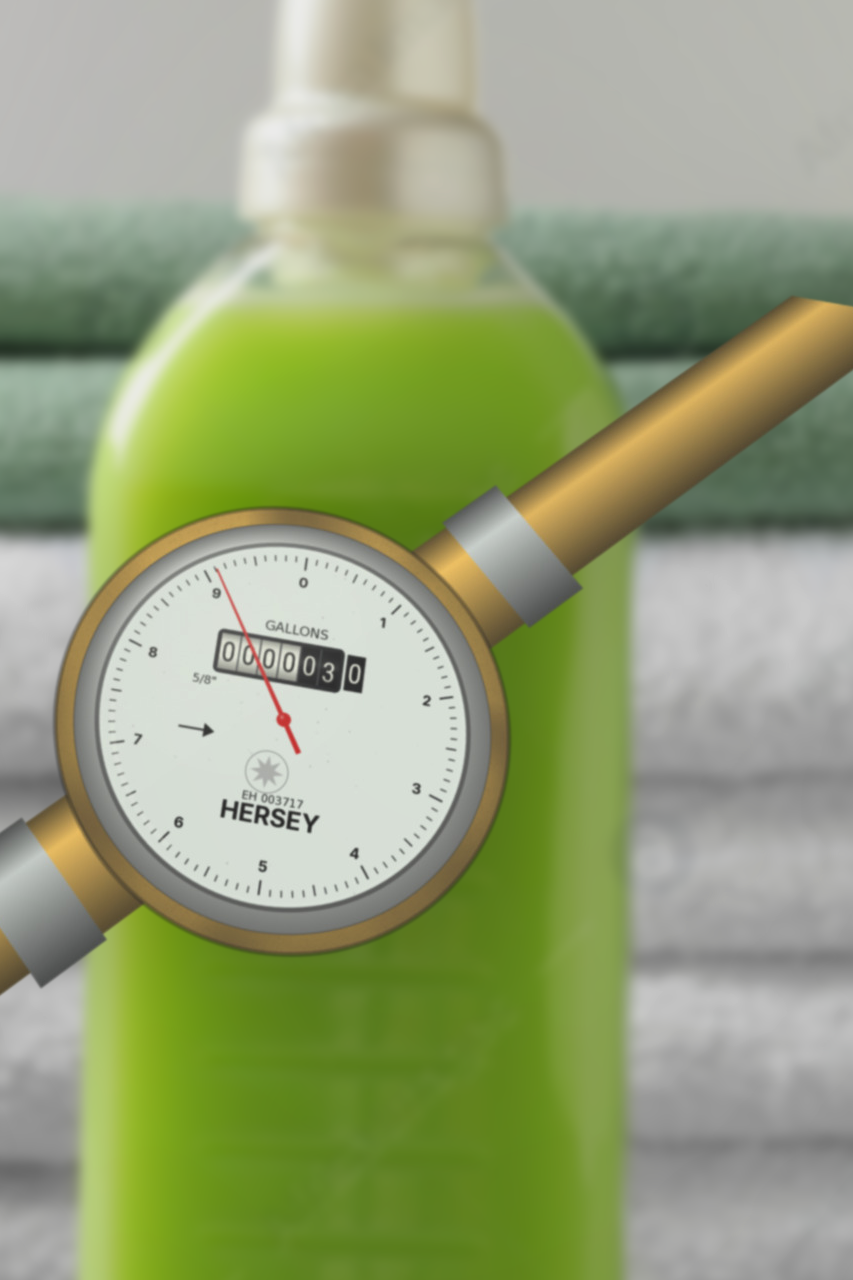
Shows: 29.1 gal
